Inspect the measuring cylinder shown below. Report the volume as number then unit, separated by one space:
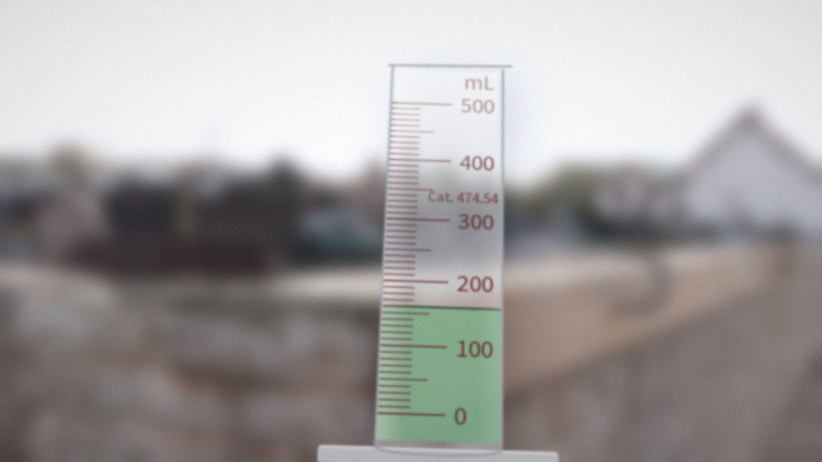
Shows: 160 mL
